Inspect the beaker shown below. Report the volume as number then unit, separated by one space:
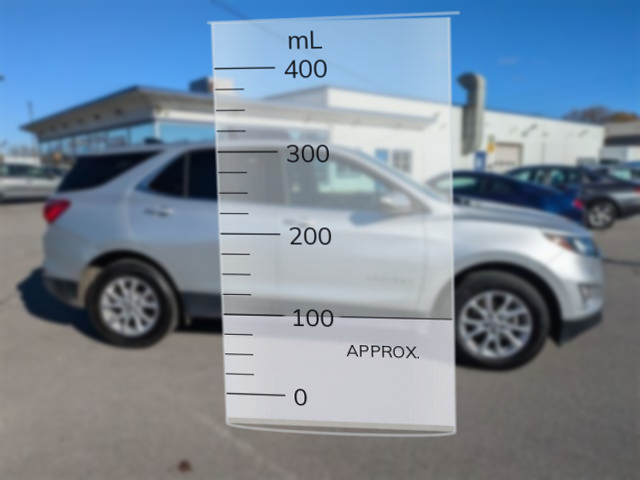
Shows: 100 mL
